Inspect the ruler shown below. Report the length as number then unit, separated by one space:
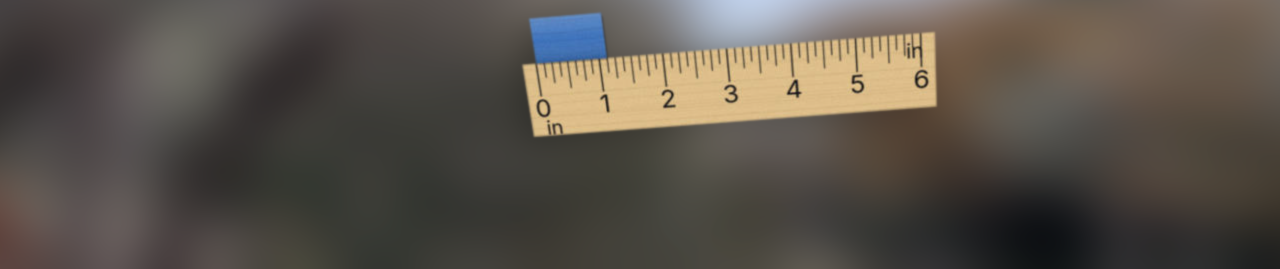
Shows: 1.125 in
